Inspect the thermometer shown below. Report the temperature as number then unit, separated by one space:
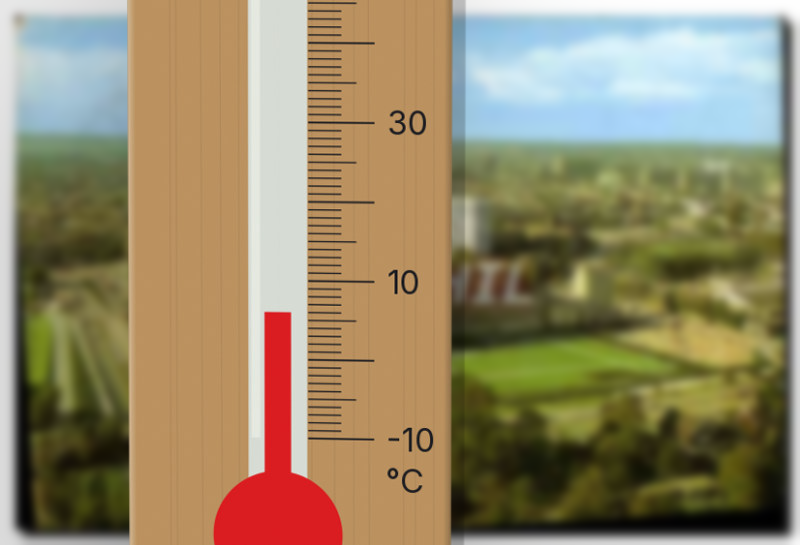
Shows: 6 °C
